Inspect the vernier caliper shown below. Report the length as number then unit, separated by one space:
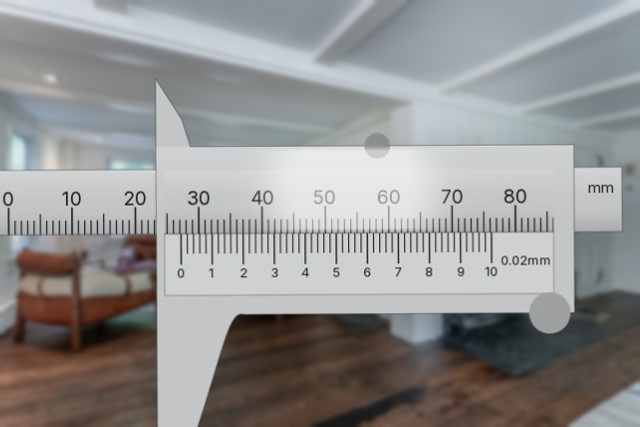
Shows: 27.2 mm
